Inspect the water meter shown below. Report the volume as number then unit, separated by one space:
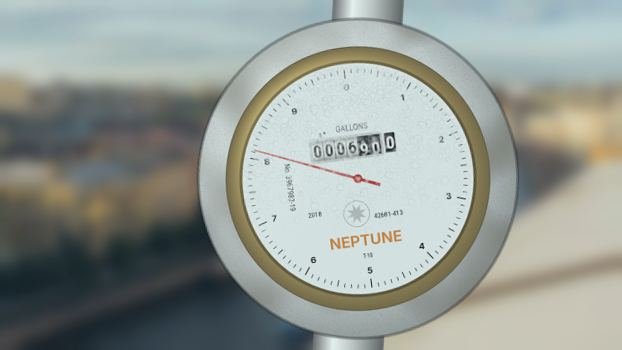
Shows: 6898.1 gal
